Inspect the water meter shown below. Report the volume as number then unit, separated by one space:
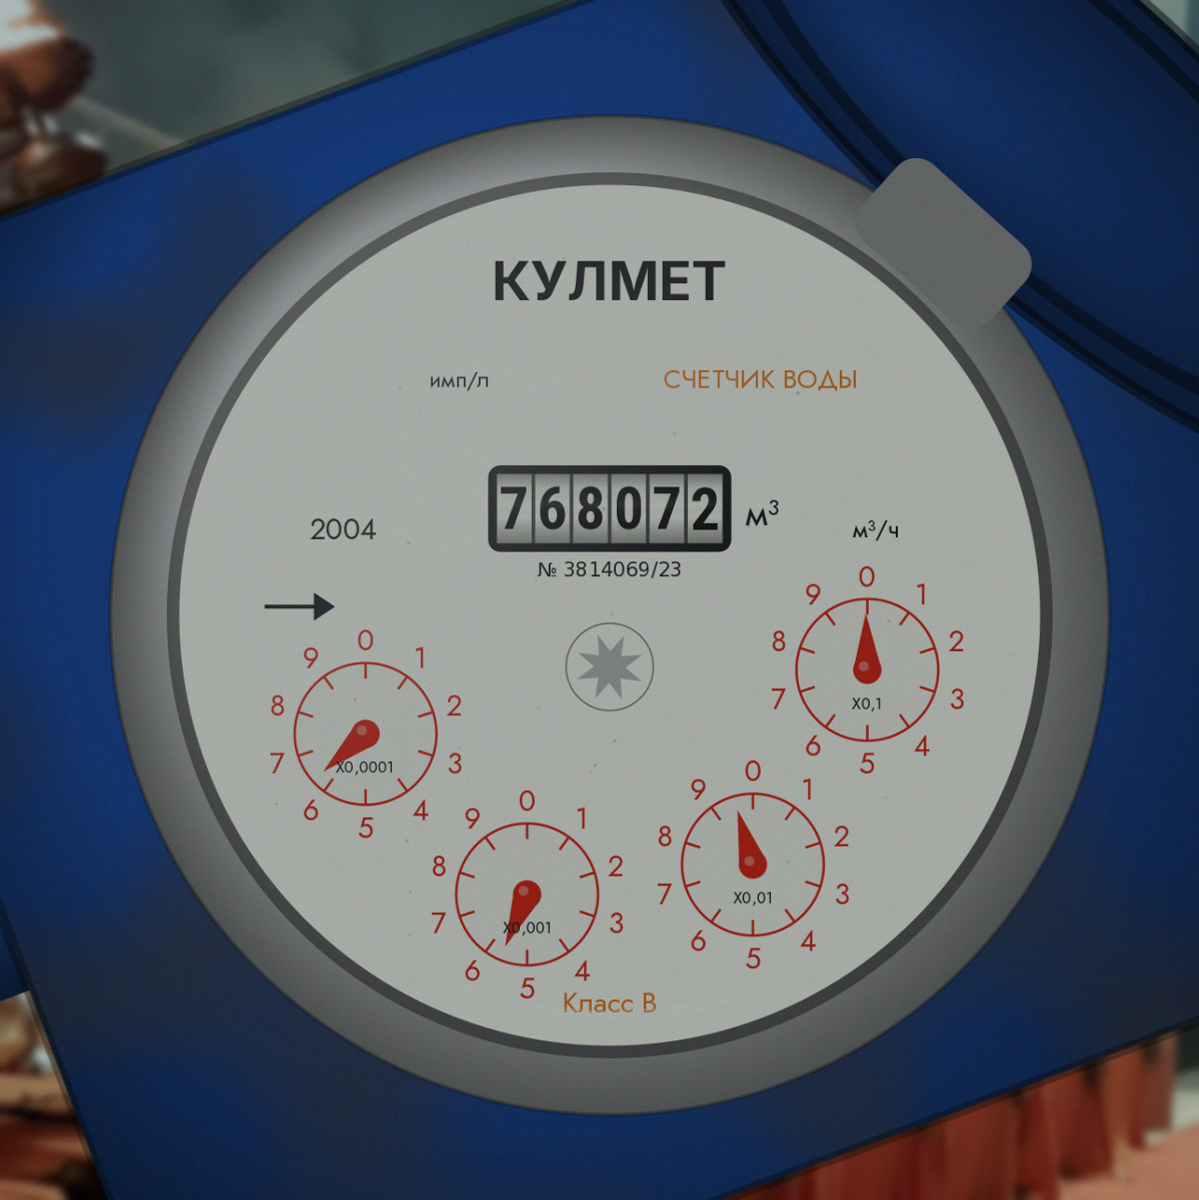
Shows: 768071.9956 m³
